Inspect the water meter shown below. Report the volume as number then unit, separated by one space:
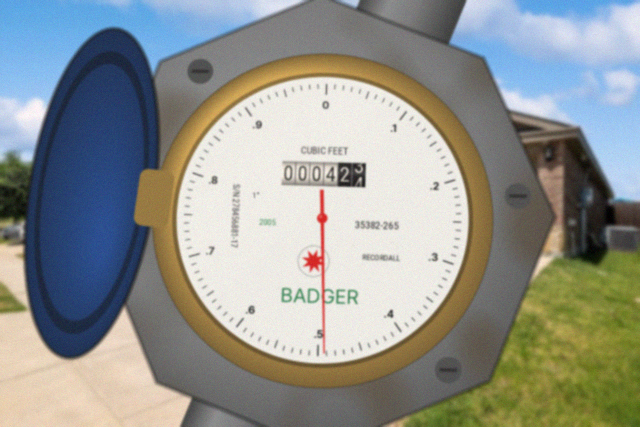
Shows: 423.49 ft³
